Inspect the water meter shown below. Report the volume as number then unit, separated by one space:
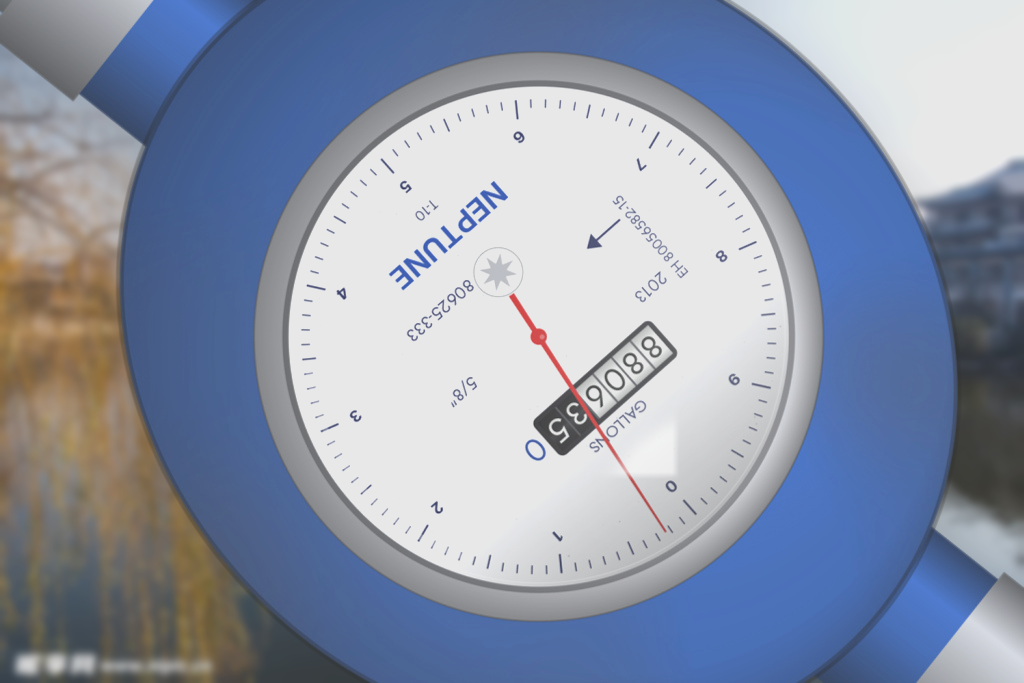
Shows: 8806350.2 gal
